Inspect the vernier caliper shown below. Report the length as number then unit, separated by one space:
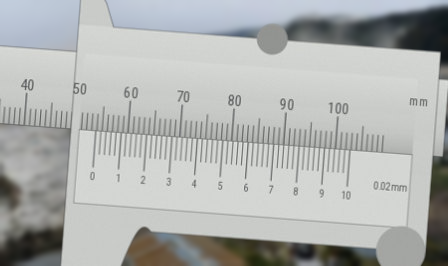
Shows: 53.8 mm
